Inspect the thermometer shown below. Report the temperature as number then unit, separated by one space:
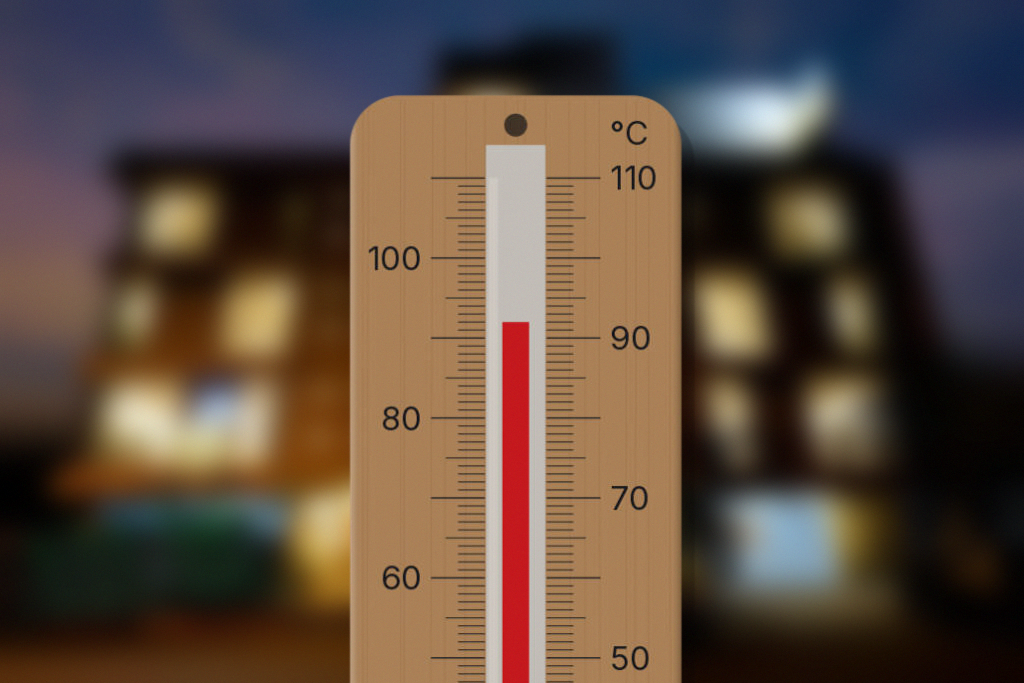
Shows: 92 °C
